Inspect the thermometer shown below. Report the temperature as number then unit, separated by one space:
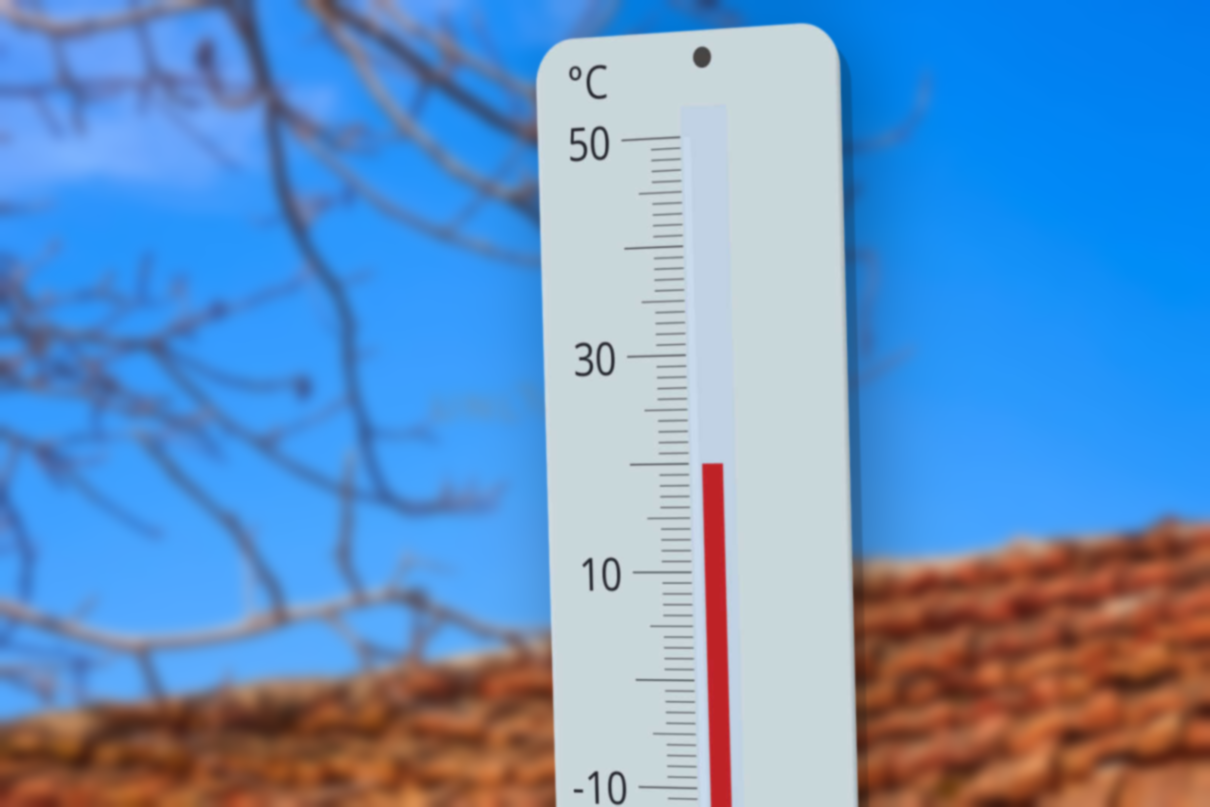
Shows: 20 °C
